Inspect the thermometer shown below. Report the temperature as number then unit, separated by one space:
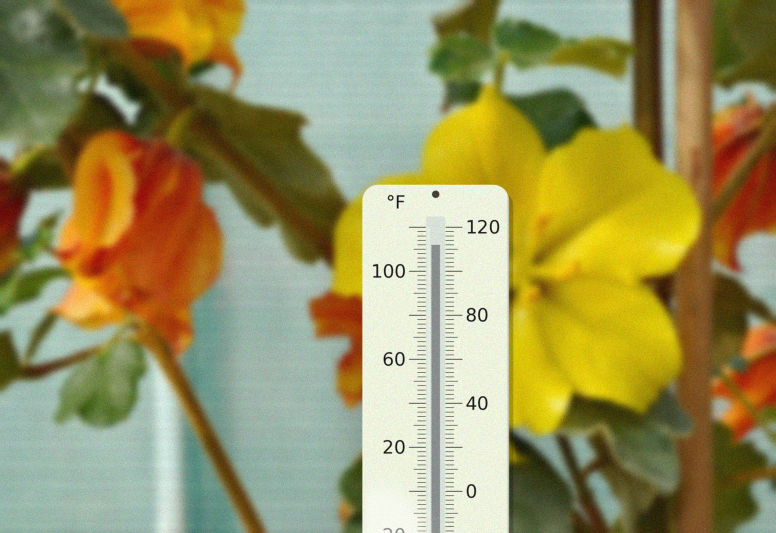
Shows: 112 °F
